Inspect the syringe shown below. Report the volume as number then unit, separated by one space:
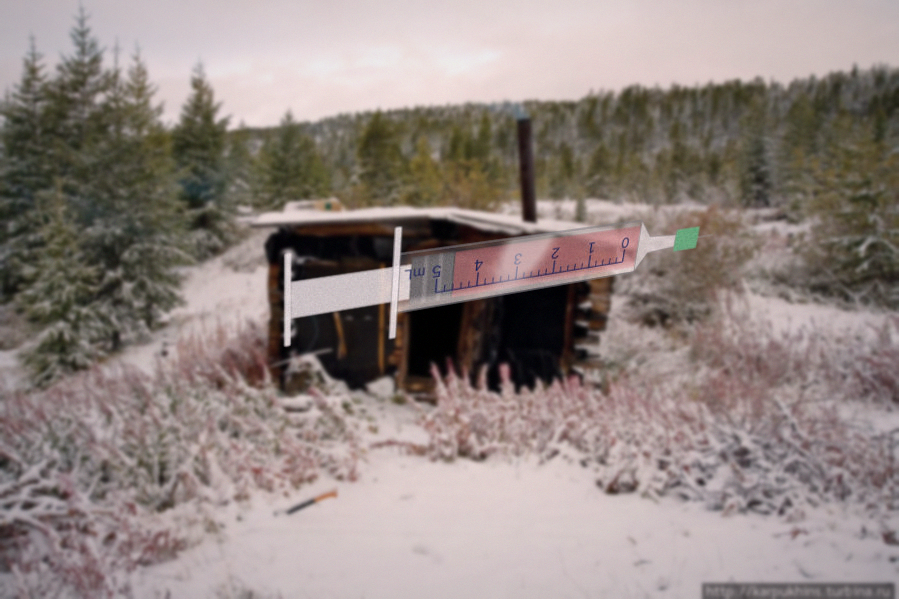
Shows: 4.6 mL
